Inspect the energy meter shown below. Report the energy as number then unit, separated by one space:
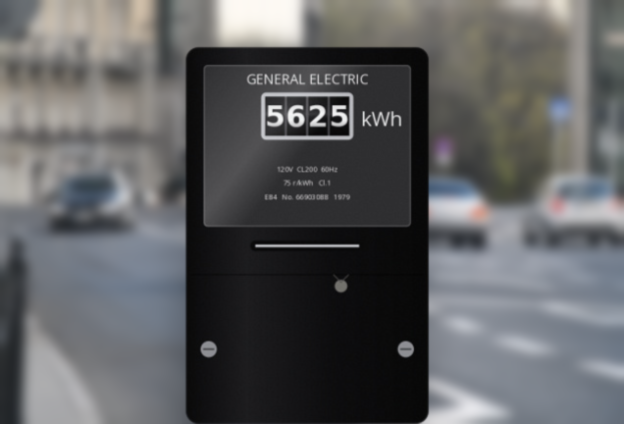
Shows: 5625 kWh
